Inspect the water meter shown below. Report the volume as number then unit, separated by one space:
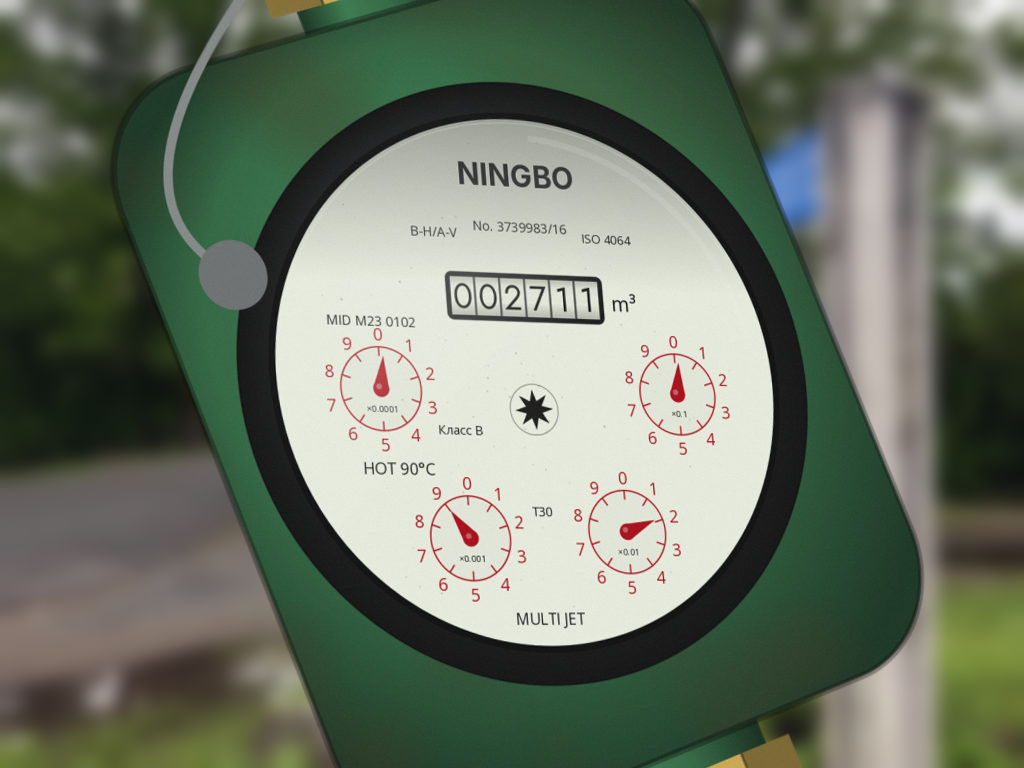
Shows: 2711.0190 m³
